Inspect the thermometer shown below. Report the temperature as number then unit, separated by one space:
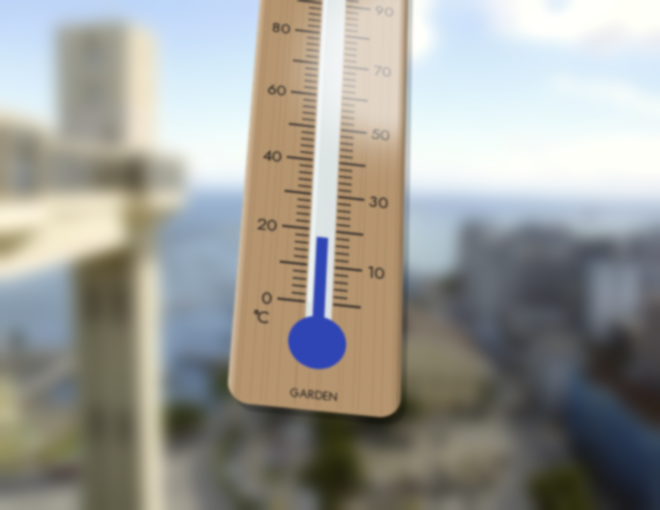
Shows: 18 °C
